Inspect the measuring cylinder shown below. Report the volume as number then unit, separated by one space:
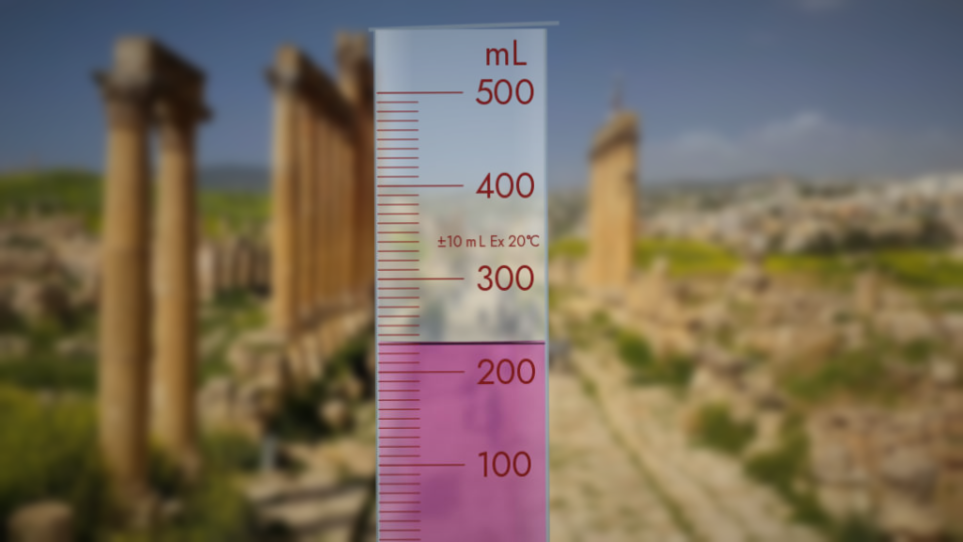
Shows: 230 mL
